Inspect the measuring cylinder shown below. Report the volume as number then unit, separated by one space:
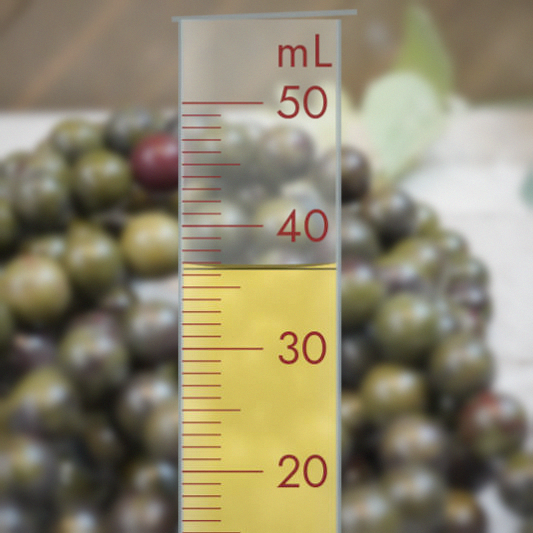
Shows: 36.5 mL
